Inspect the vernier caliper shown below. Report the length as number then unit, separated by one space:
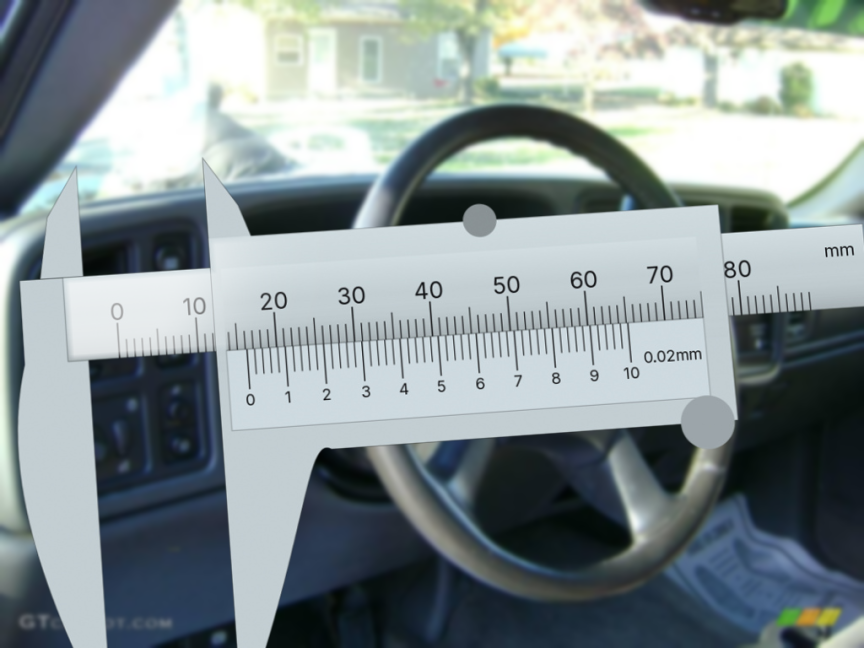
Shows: 16.2 mm
